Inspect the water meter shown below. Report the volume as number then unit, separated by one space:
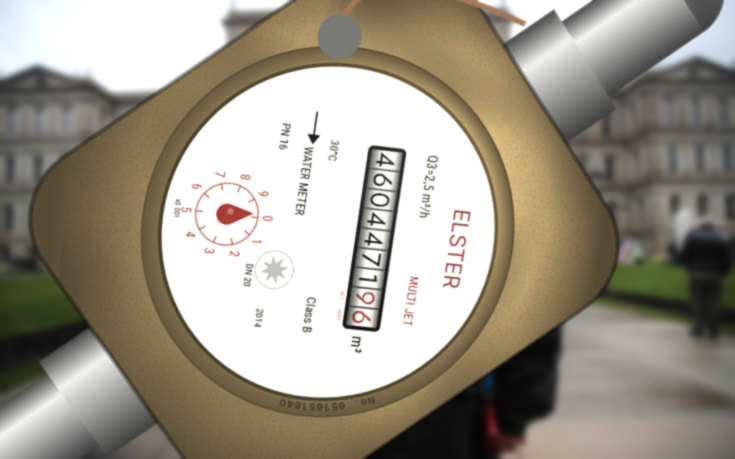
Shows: 4604471.959 m³
